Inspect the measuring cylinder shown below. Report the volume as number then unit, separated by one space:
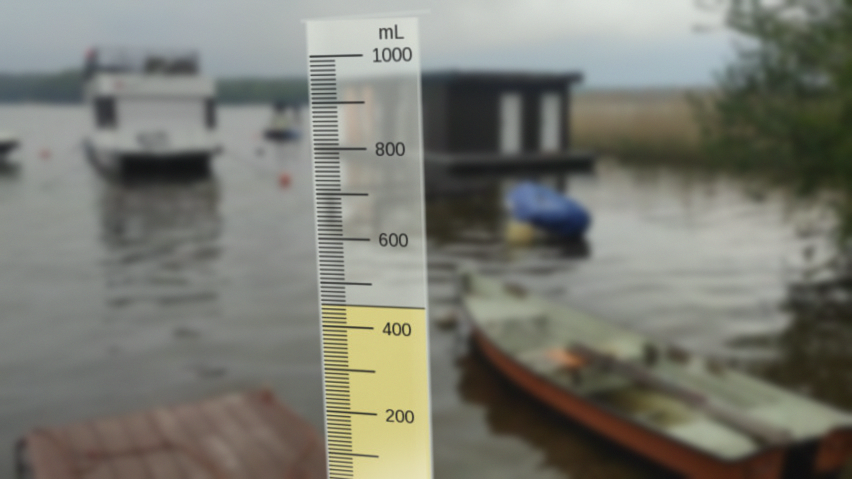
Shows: 450 mL
